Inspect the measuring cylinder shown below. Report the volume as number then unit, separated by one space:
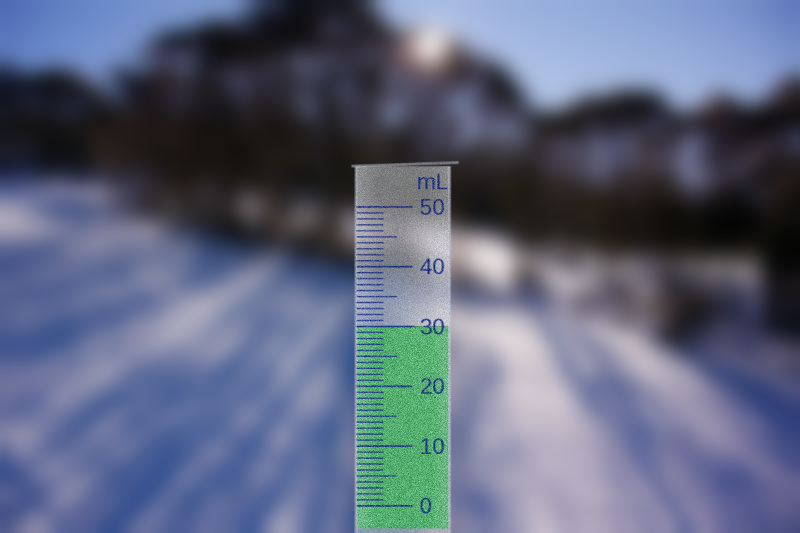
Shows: 30 mL
